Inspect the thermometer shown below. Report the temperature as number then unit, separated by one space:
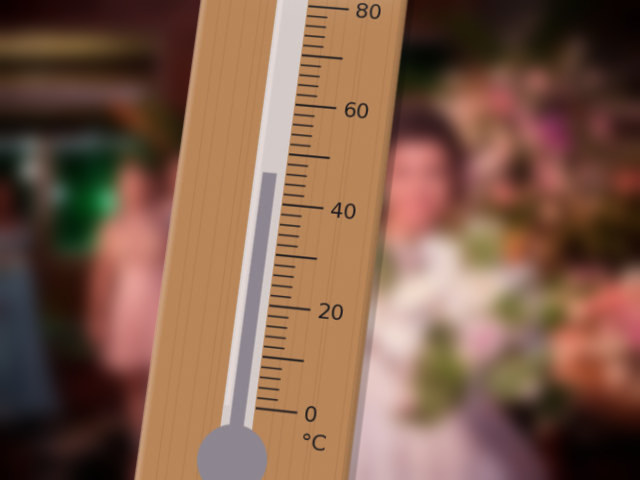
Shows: 46 °C
